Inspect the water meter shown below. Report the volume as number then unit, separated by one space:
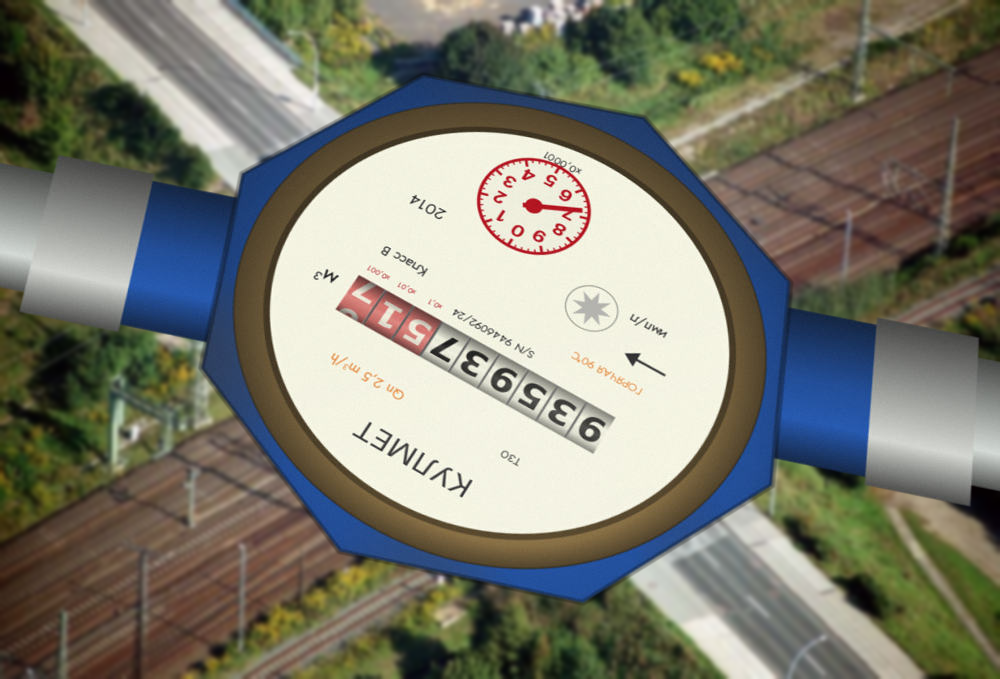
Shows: 935937.5166 m³
